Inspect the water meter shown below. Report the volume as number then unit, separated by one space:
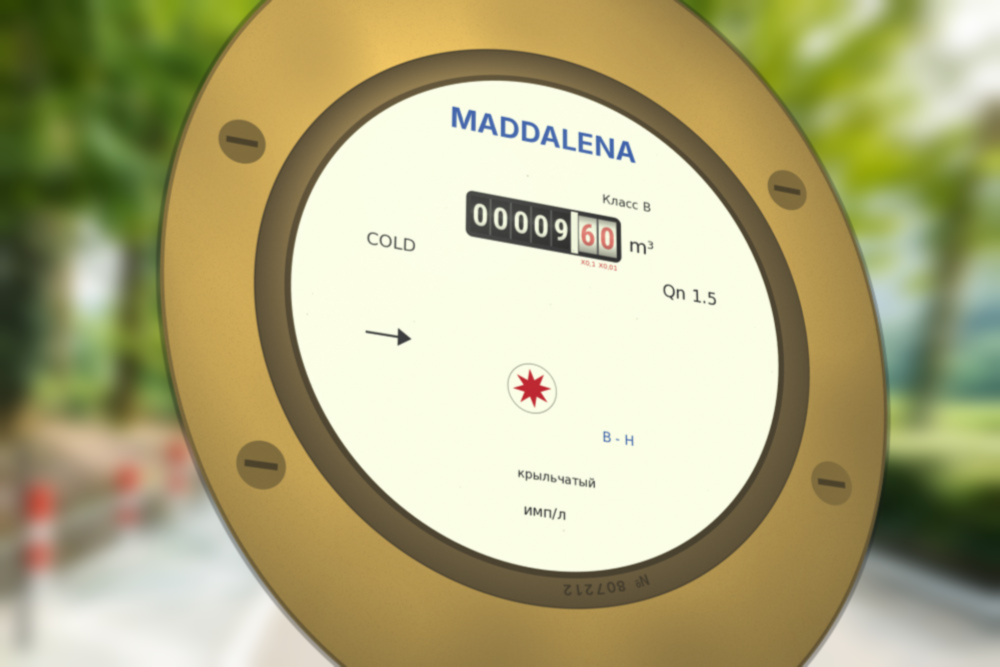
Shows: 9.60 m³
